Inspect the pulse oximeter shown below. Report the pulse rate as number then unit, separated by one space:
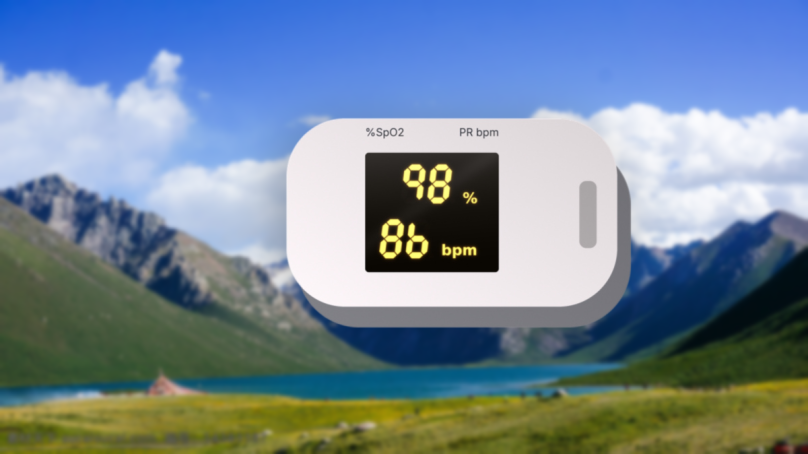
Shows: 86 bpm
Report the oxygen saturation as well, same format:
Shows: 98 %
